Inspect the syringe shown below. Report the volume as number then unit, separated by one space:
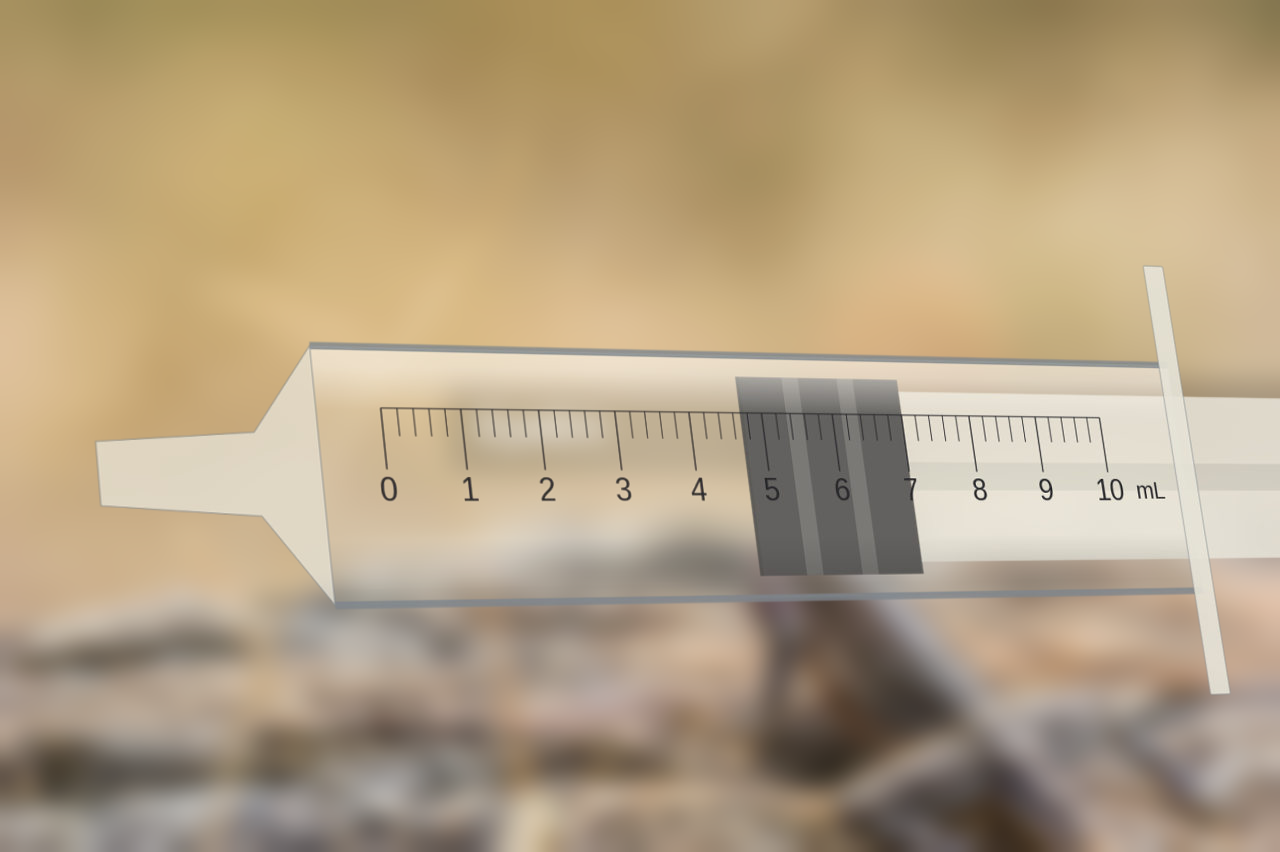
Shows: 4.7 mL
